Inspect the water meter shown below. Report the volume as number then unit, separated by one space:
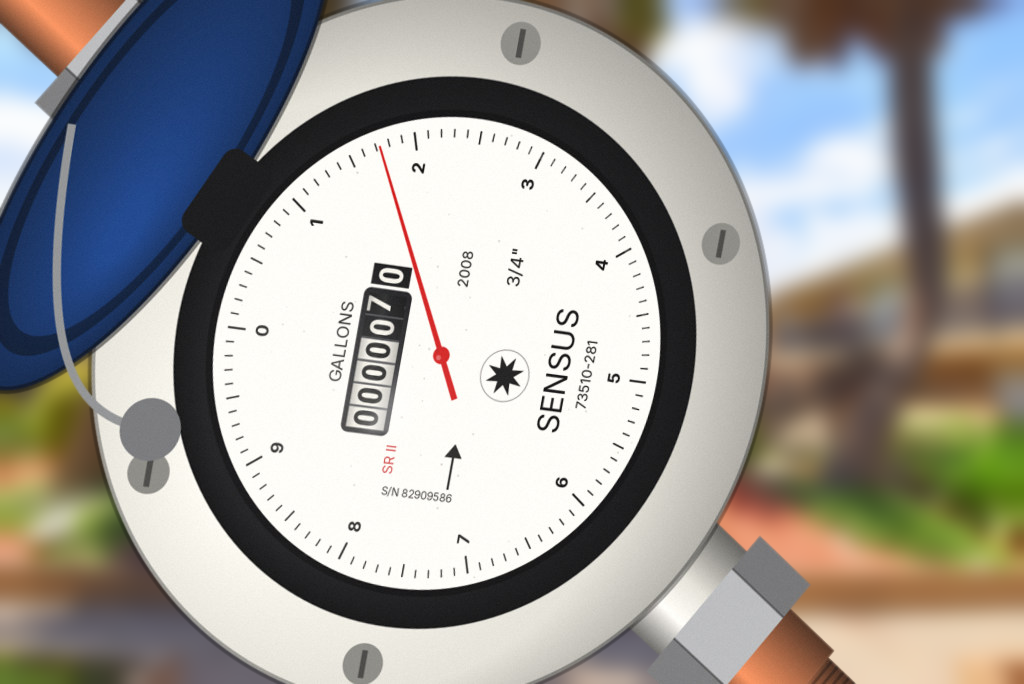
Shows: 71.7 gal
